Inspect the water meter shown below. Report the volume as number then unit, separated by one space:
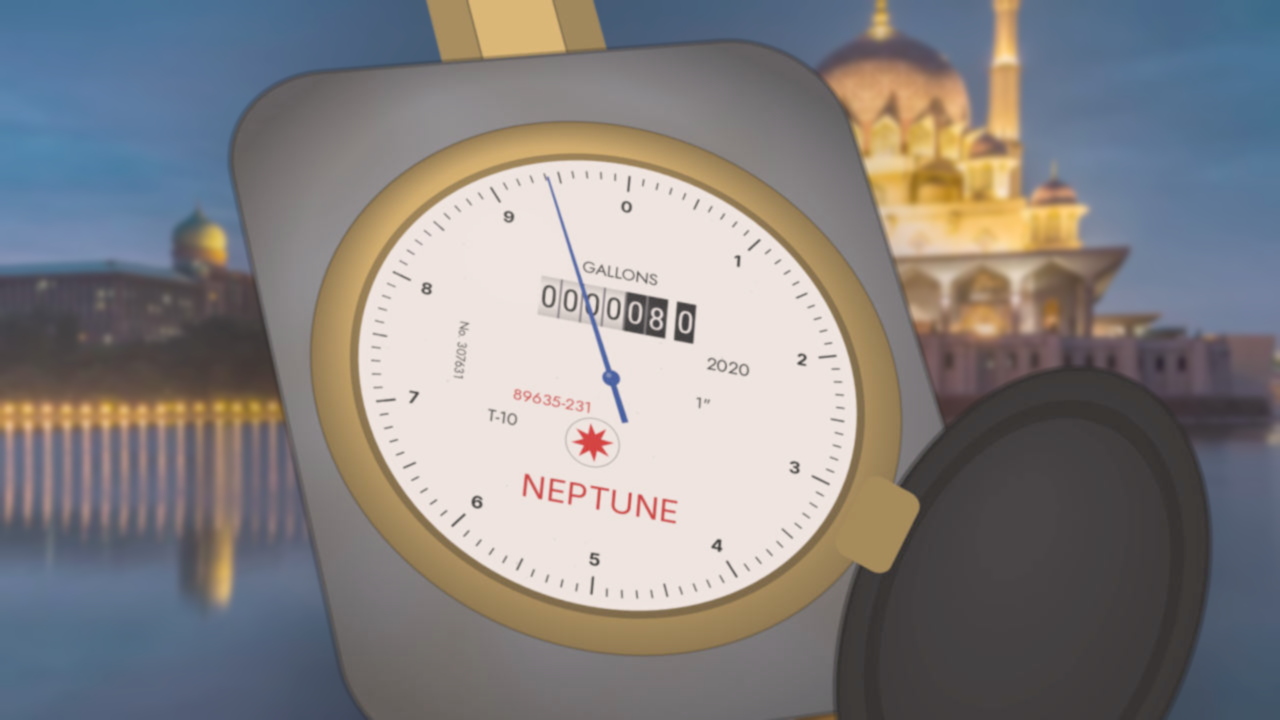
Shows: 79.4 gal
